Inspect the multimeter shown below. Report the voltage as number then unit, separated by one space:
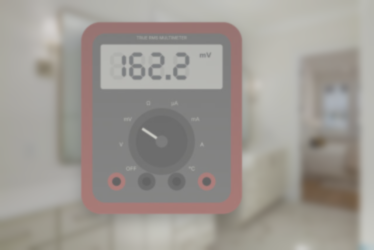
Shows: 162.2 mV
